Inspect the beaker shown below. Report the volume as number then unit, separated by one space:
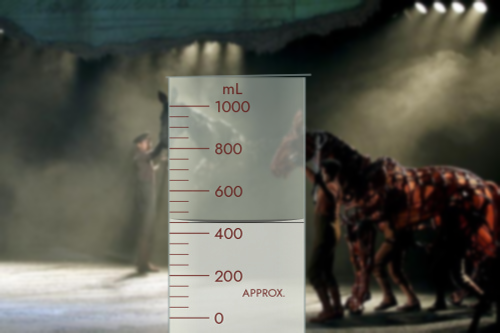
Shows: 450 mL
